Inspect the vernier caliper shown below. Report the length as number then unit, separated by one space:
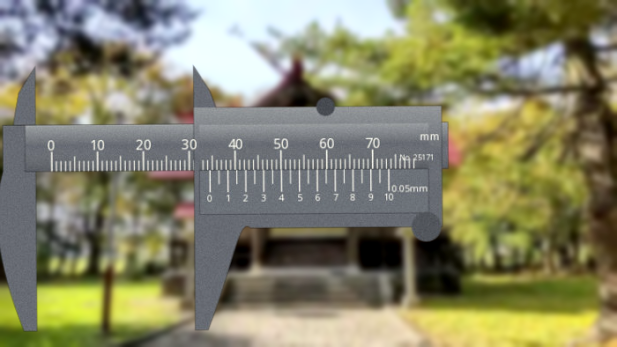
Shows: 34.5 mm
